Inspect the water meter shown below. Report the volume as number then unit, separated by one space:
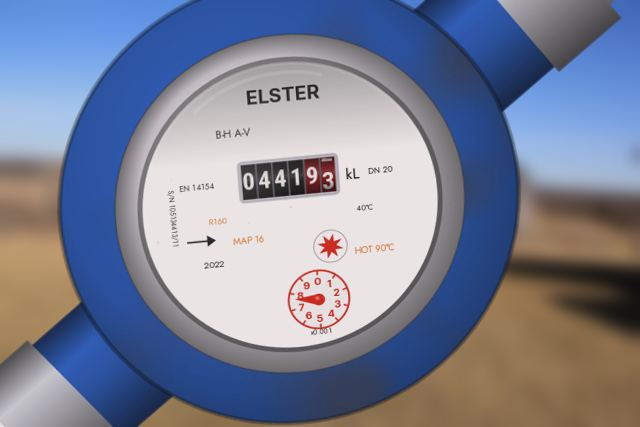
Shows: 441.927 kL
